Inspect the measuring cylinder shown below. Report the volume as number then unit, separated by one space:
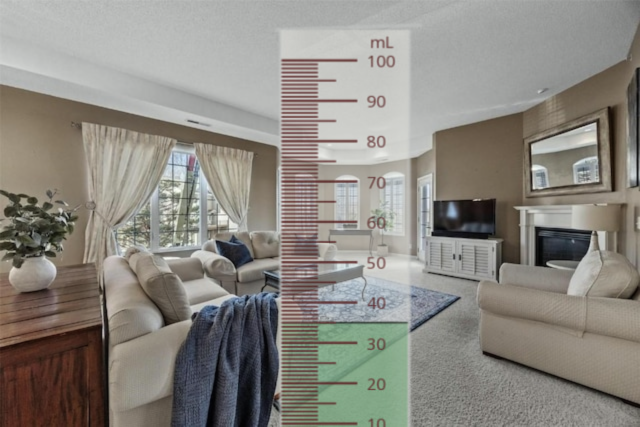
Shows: 35 mL
